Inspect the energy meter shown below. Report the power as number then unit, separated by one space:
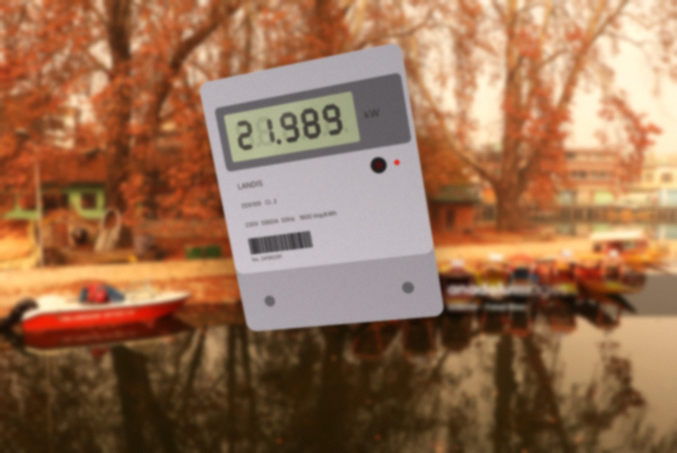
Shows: 21.989 kW
